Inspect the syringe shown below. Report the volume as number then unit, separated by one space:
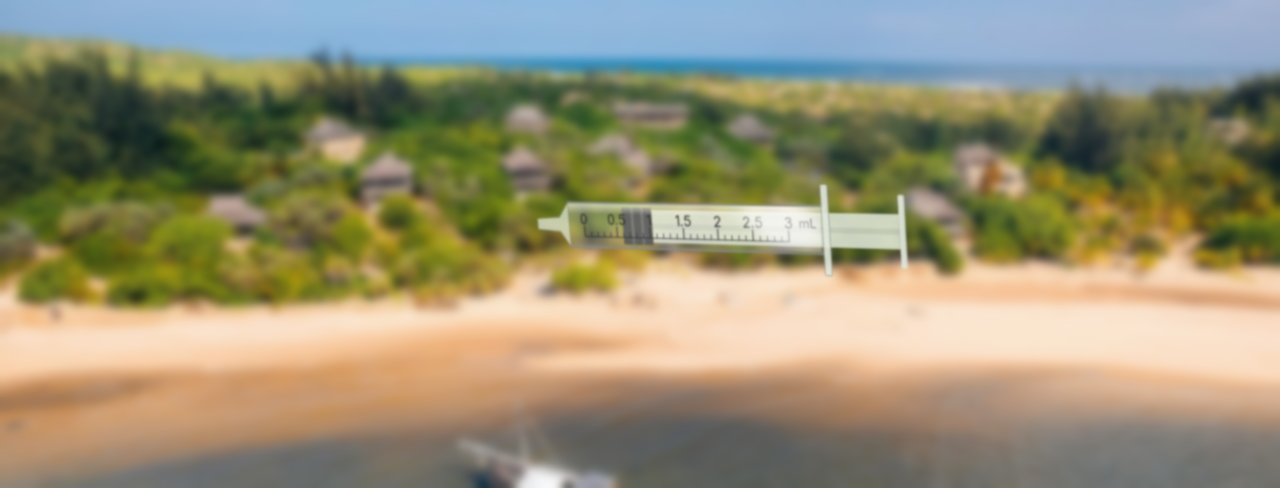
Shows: 0.6 mL
